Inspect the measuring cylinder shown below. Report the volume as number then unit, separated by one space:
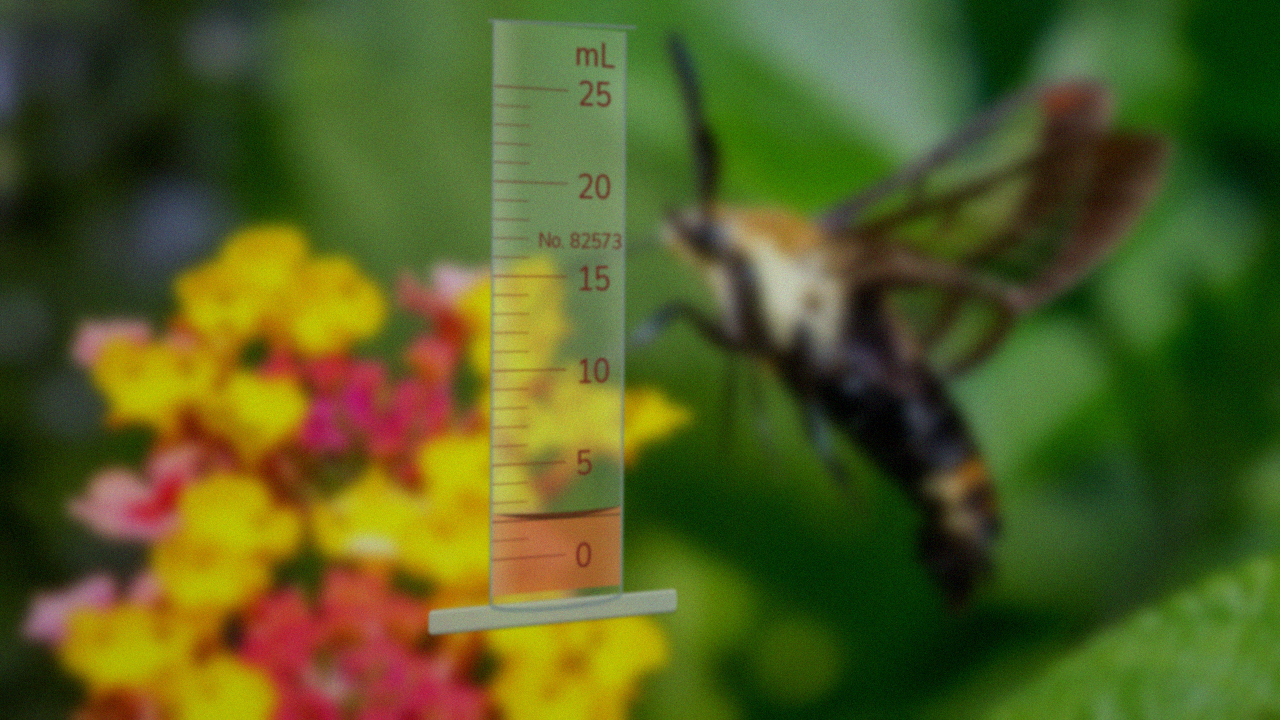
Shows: 2 mL
